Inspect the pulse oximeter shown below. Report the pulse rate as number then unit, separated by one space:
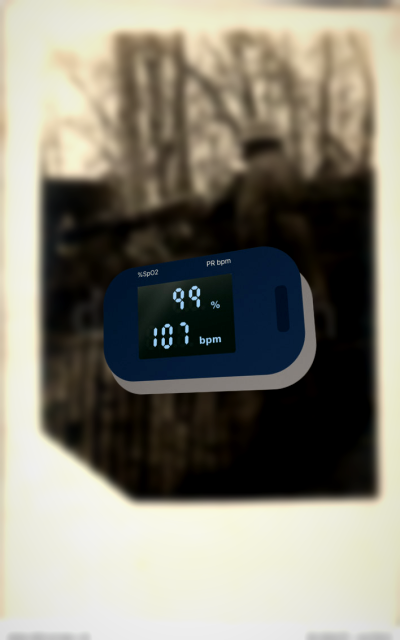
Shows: 107 bpm
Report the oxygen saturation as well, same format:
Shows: 99 %
